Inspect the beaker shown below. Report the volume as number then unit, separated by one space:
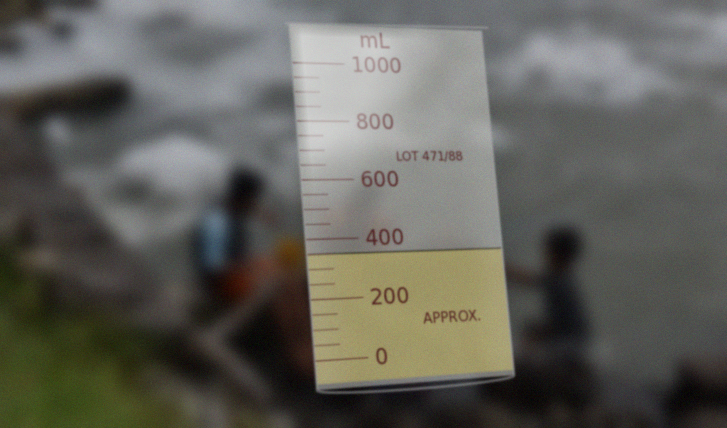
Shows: 350 mL
